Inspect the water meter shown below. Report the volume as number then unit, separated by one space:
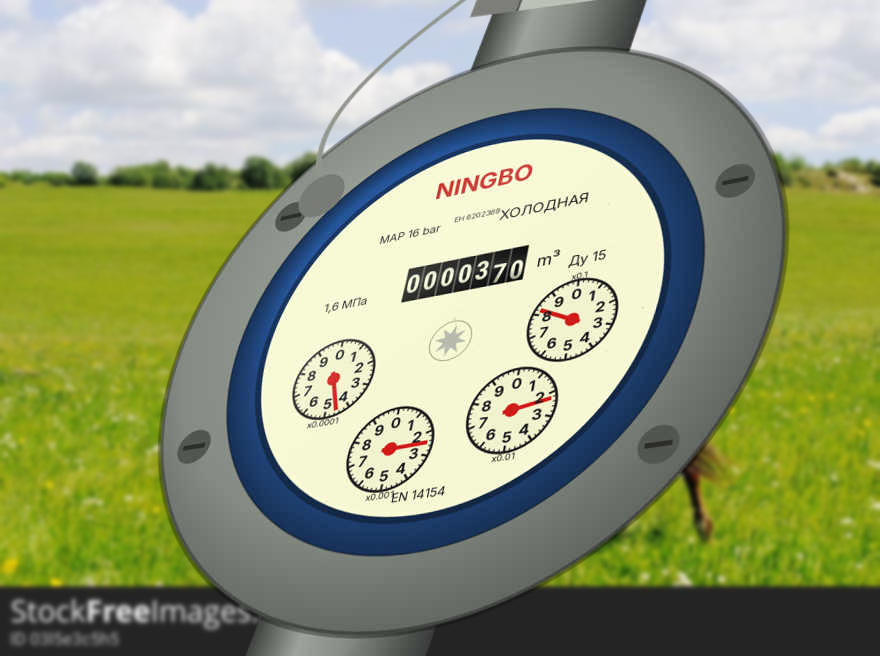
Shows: 369.8224 m³
